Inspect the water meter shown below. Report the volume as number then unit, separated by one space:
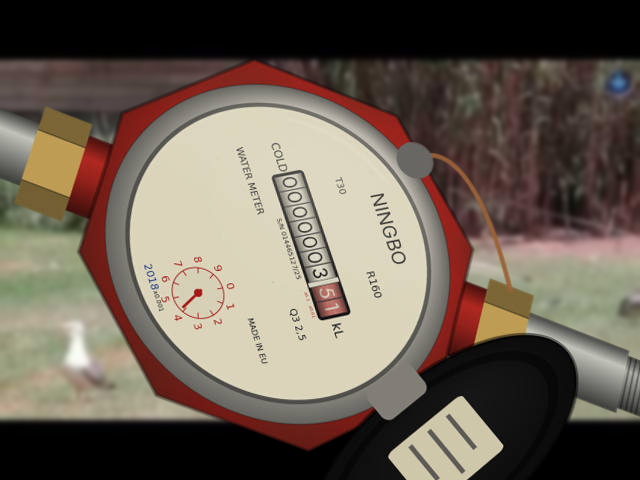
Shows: 3.514 kL
